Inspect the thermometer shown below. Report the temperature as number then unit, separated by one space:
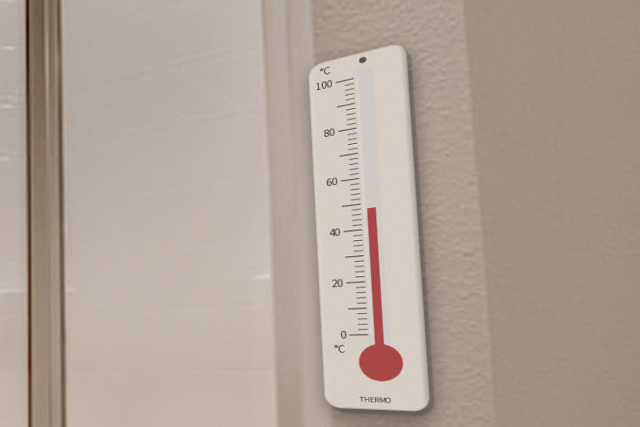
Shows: 48 °C
